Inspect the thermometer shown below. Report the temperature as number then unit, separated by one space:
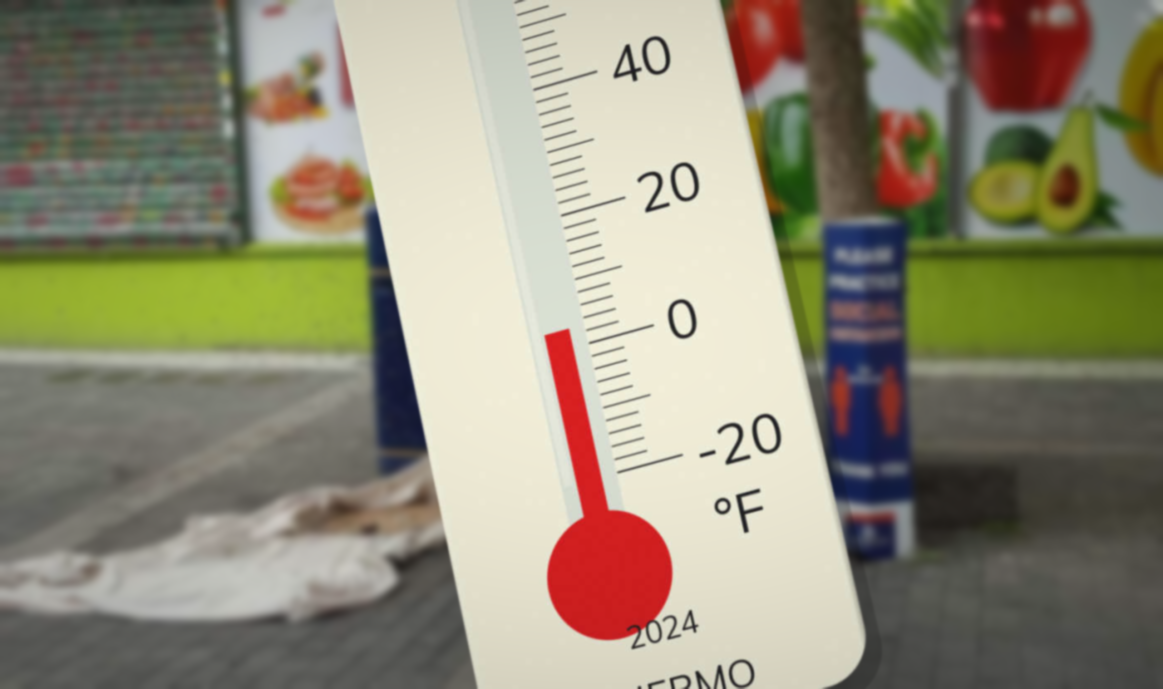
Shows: 3 °F
